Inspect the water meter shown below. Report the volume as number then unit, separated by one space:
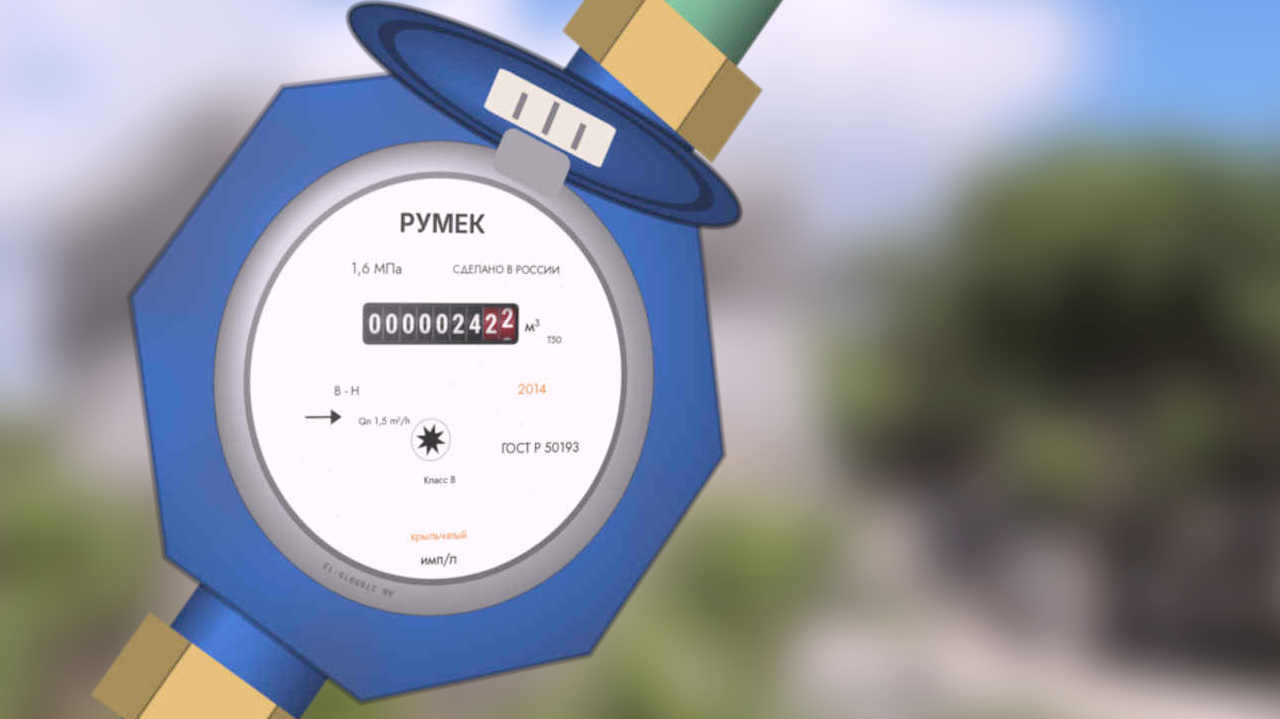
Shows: 24.22 m³
